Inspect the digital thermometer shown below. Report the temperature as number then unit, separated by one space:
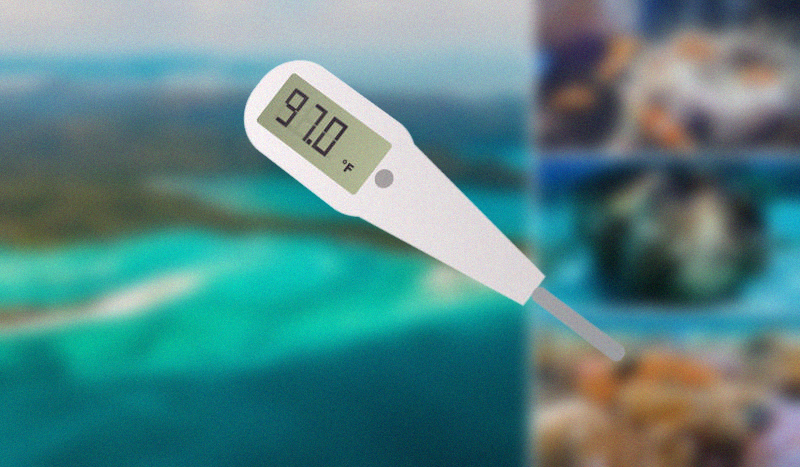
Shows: 97.0 °F
